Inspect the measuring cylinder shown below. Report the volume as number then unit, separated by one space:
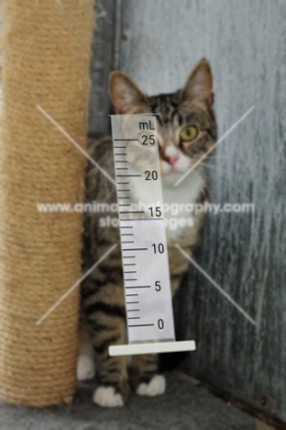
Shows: 14 mL
